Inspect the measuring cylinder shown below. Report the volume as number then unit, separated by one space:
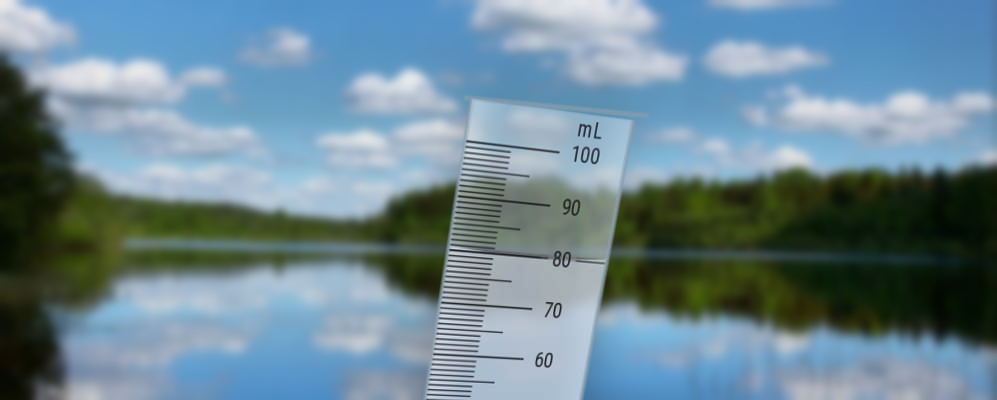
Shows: 80 mL
